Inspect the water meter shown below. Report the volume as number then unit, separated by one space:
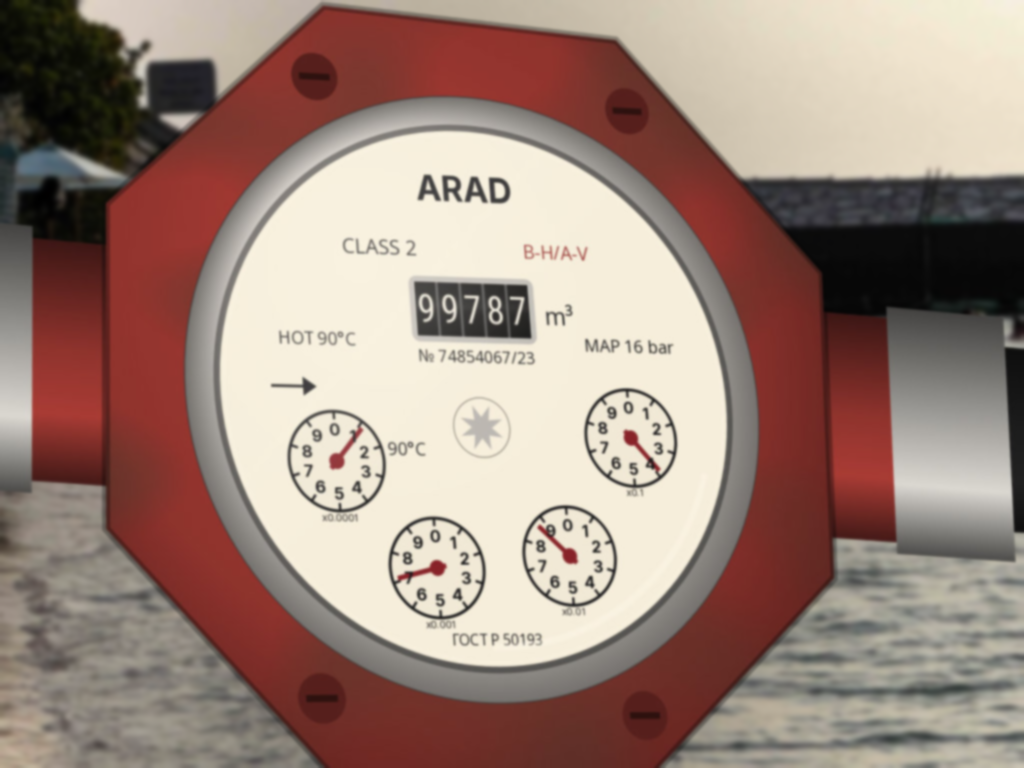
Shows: 99787.3871 m³
